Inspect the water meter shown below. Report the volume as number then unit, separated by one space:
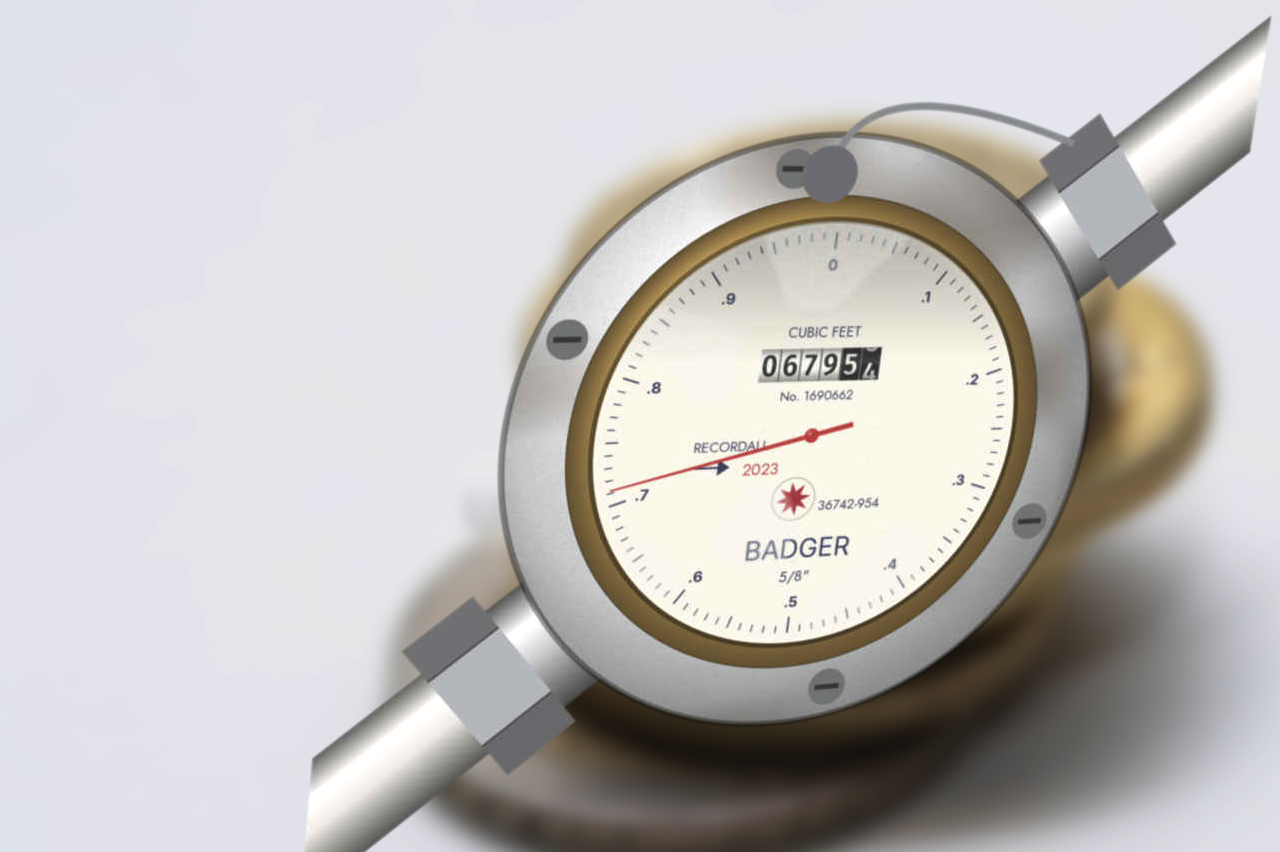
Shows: 67953.71 ft³
